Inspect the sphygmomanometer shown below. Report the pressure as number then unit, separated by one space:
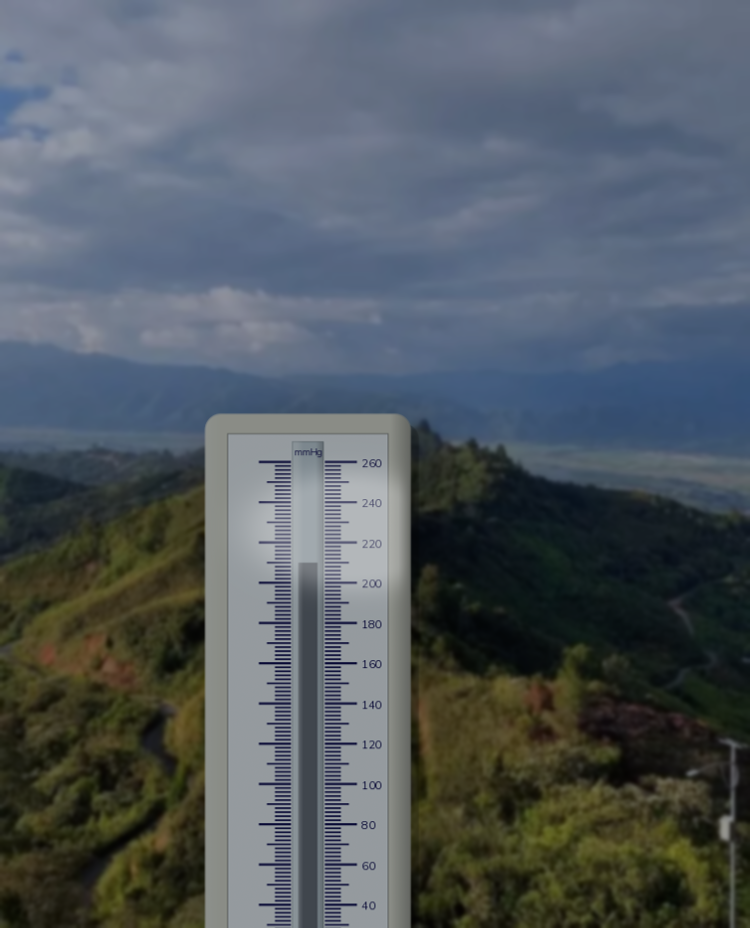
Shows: 210 mmHg
